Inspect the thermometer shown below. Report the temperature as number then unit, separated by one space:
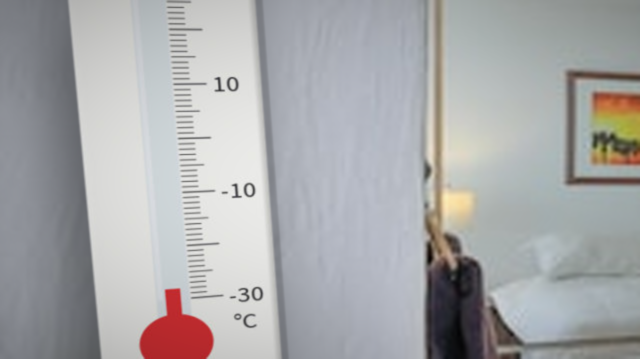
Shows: -28 °C
